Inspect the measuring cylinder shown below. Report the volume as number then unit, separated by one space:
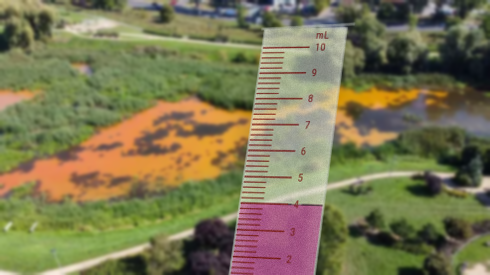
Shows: 4 mL
